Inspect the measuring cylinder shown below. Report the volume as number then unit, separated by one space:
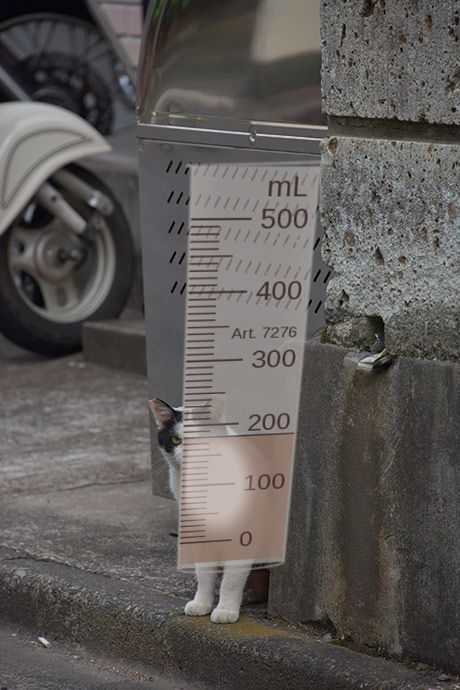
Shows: 180 mL
